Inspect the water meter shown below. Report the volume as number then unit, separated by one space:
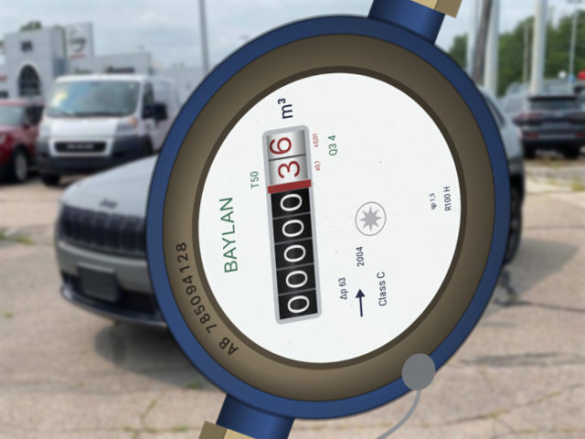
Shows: 0.36 m³
